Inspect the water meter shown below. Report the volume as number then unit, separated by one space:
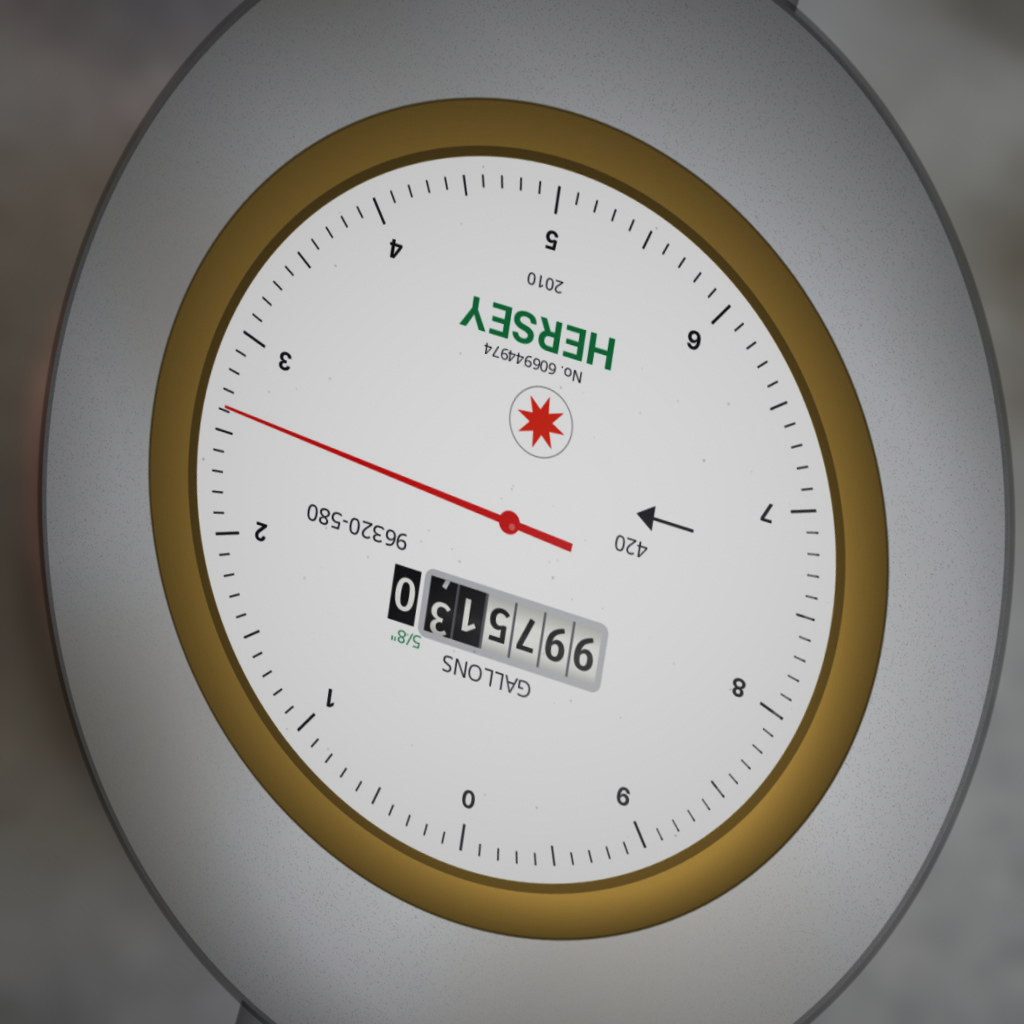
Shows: 9975132.6 gal
